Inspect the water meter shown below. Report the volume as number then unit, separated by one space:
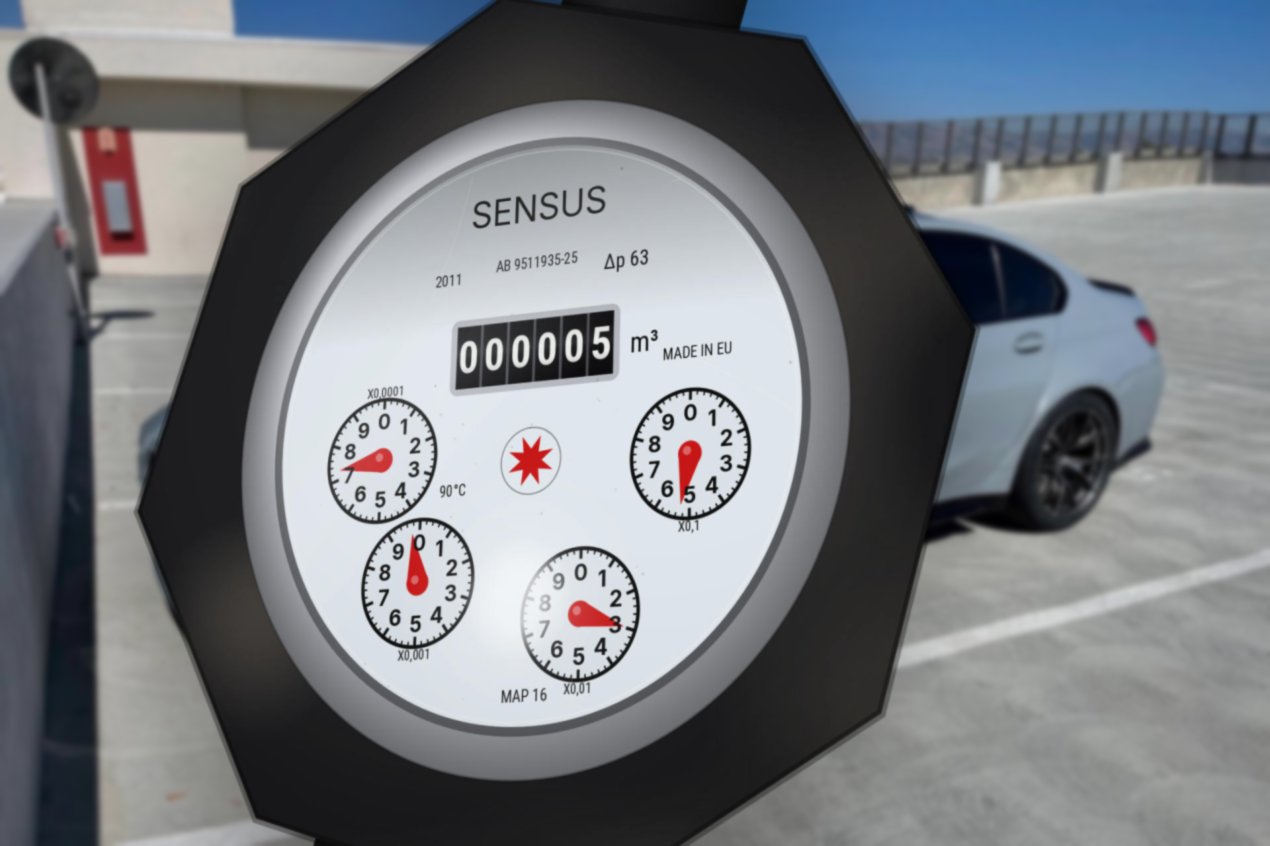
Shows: 5.5297 m³
